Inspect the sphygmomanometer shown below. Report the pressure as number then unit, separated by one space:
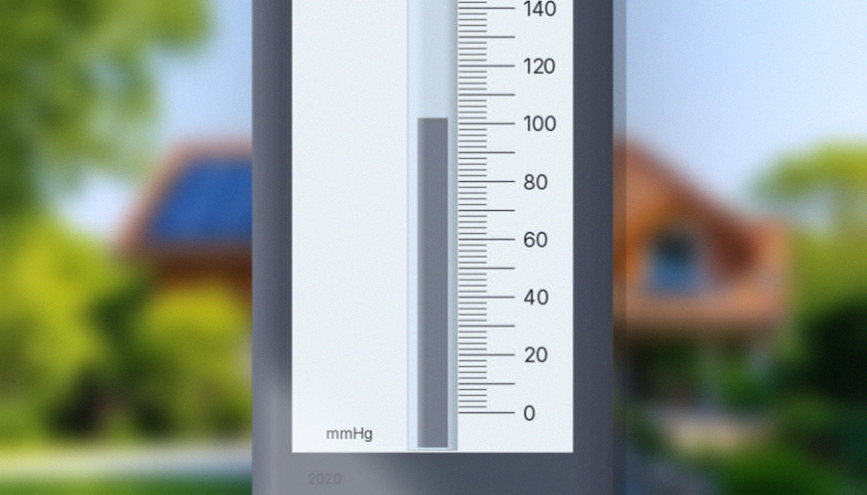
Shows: 102 mmHg
